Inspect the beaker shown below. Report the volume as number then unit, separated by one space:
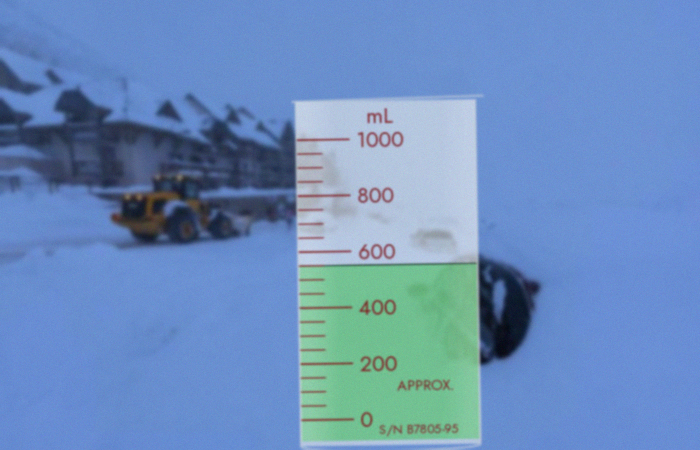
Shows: 550 mL
